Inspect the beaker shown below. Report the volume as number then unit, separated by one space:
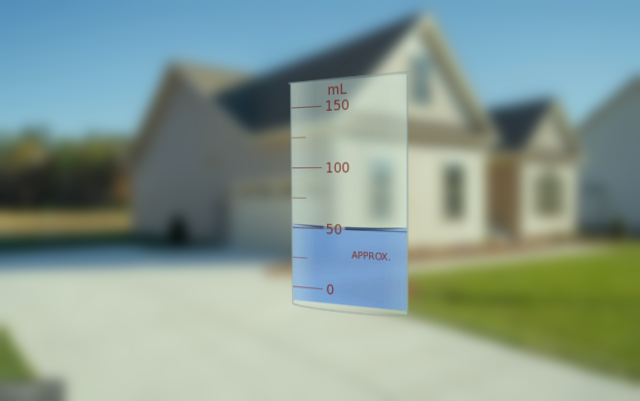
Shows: 50 mL
